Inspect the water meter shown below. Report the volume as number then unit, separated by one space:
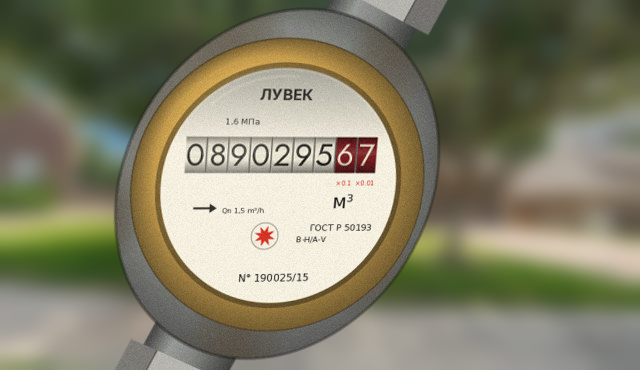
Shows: 890295.67 m³
